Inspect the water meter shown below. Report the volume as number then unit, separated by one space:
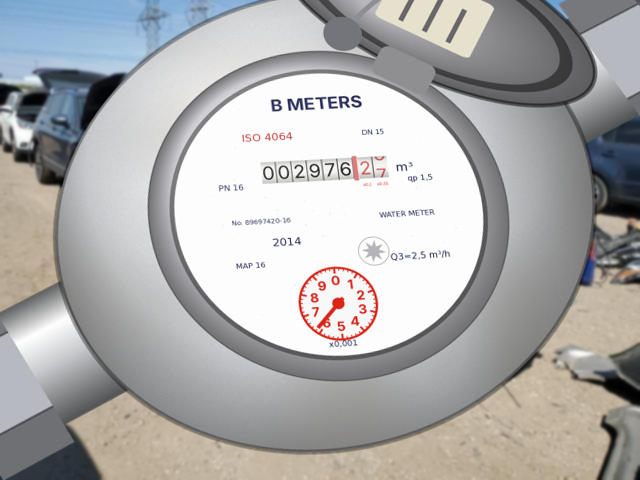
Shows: 2976.266 m³
